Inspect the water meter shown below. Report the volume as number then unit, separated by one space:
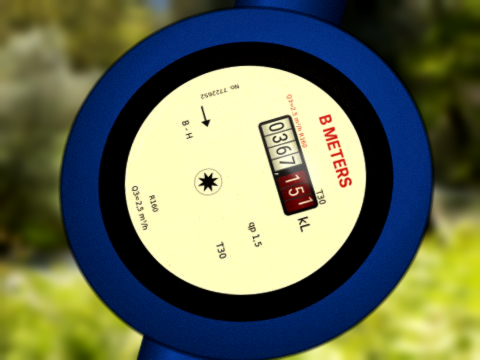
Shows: 367.151 kL
